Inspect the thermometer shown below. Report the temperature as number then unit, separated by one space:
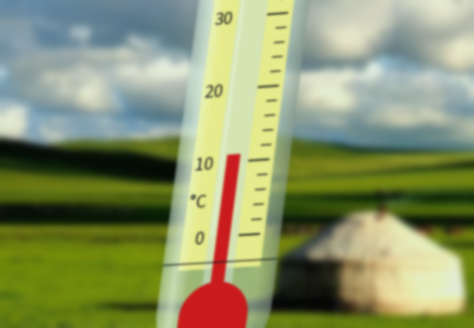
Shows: 11 °C
